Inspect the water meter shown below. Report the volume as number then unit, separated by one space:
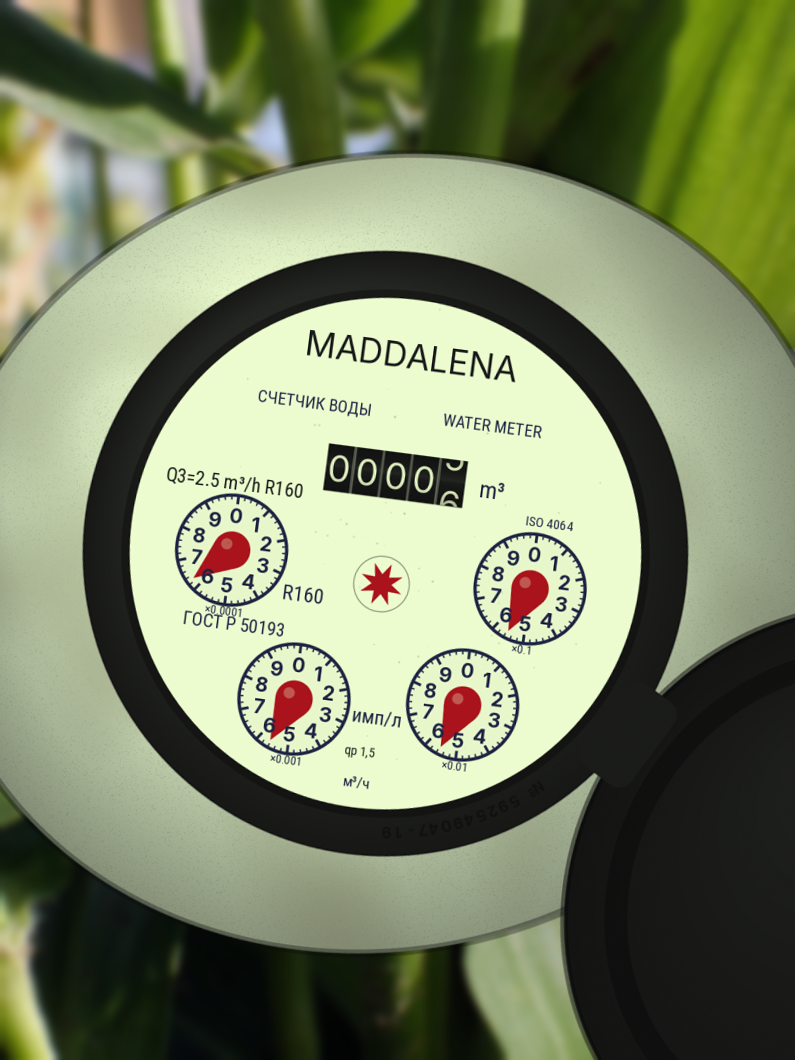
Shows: 5.5556 m³
